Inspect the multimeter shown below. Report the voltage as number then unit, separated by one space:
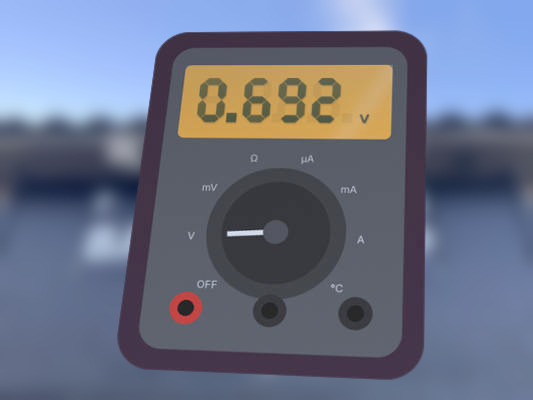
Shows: 0.692 V
